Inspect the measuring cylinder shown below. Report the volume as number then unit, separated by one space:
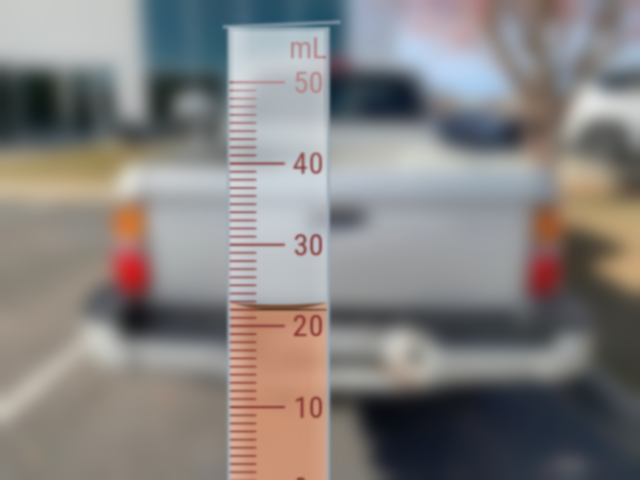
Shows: 22 mL
